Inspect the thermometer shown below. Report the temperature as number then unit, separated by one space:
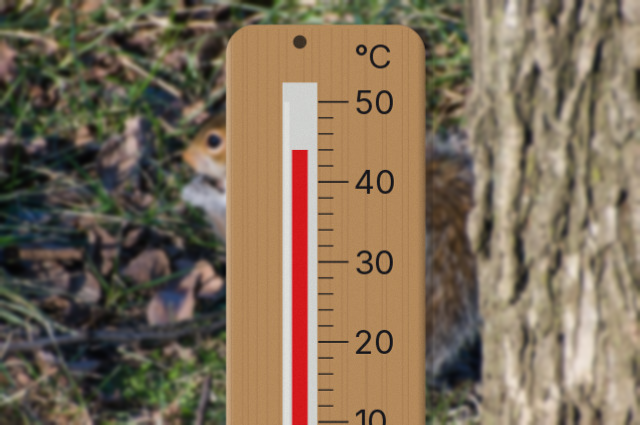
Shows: 44 °C
